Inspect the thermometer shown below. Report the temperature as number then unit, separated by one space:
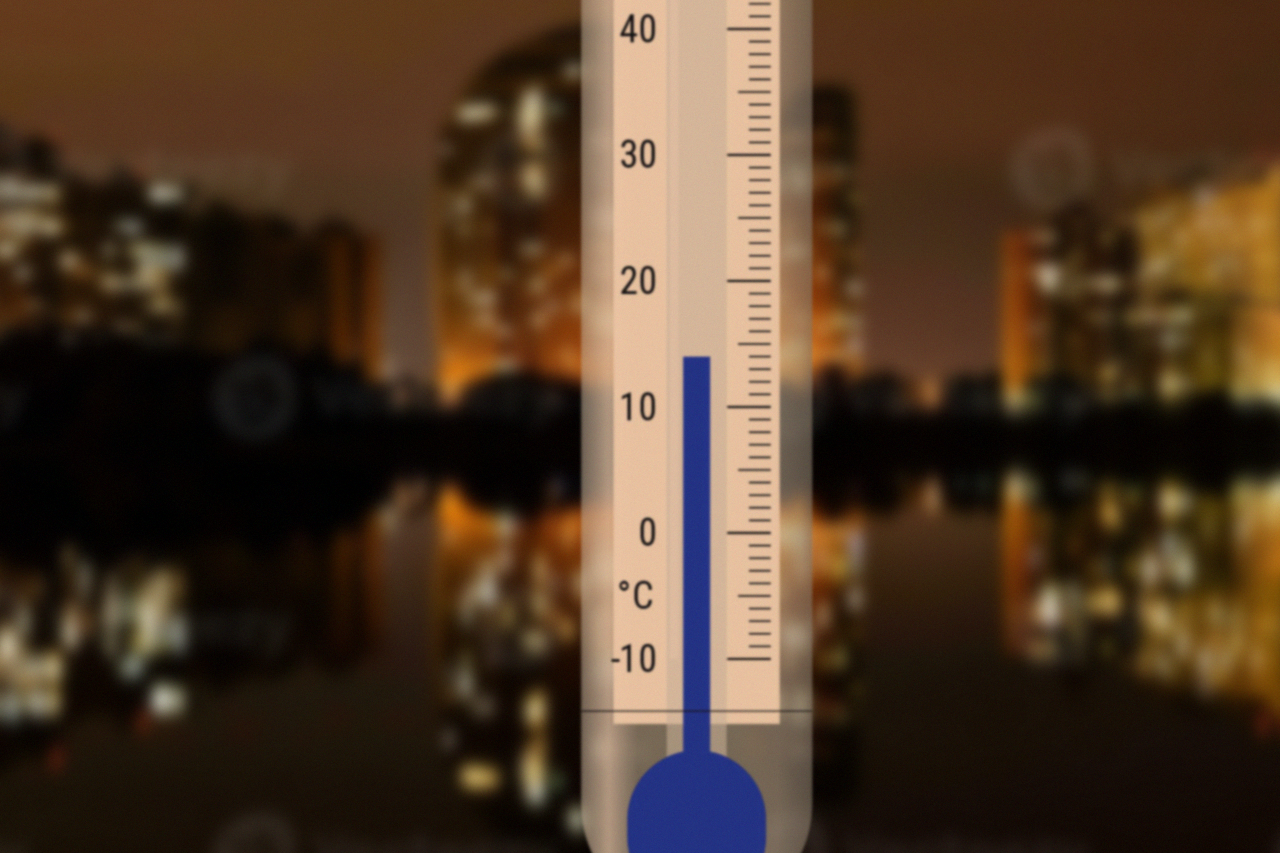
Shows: 14 °C
